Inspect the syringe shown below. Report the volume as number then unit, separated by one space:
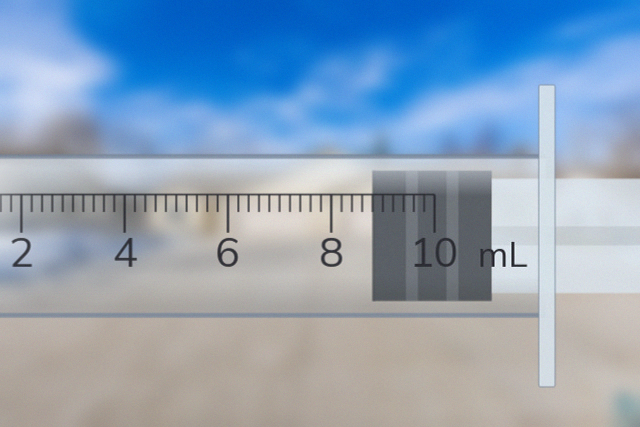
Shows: 8.8 mL
